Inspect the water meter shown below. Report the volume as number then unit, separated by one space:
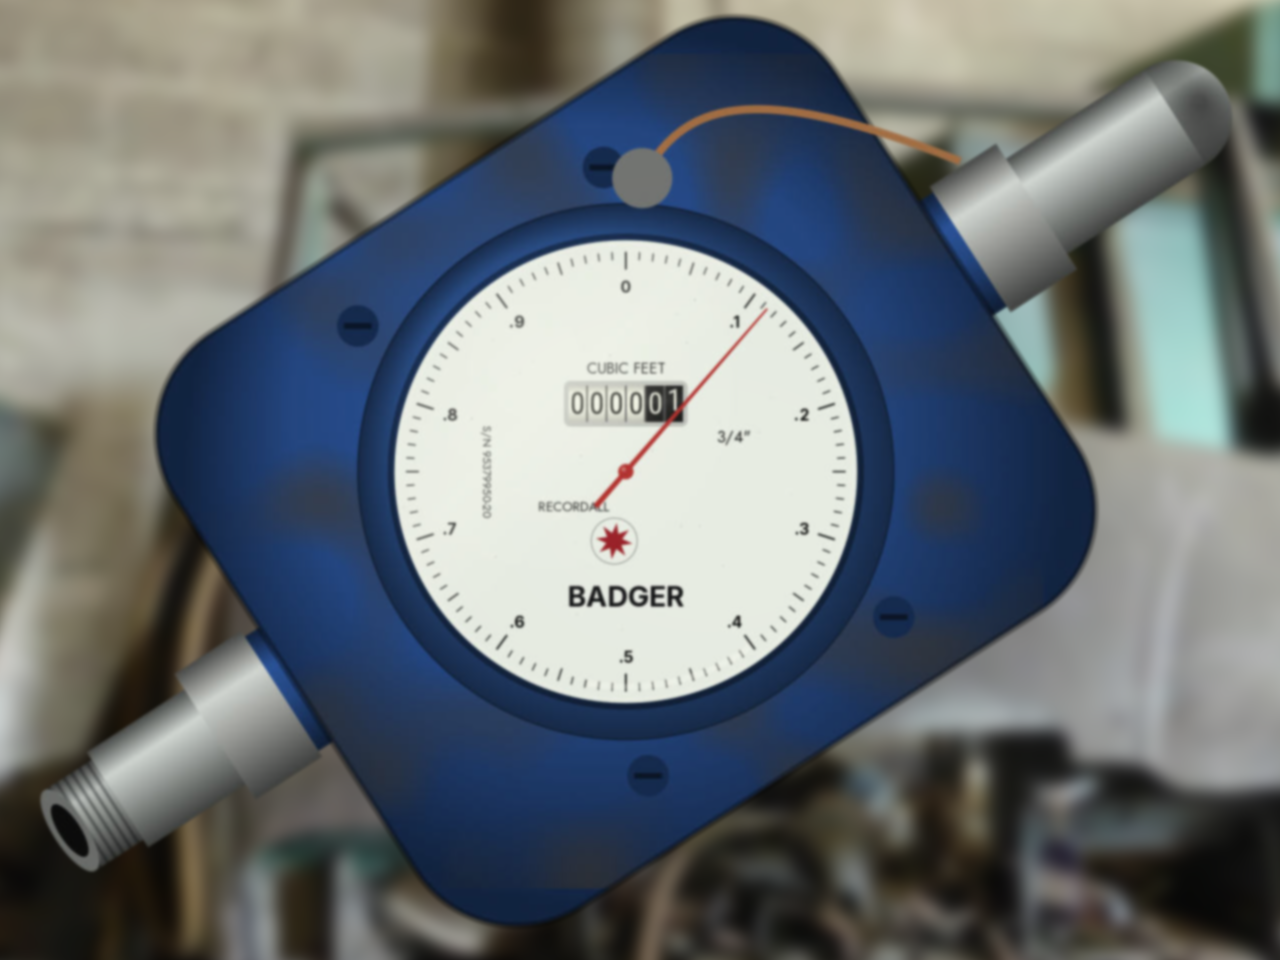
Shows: 1.11 ft³
